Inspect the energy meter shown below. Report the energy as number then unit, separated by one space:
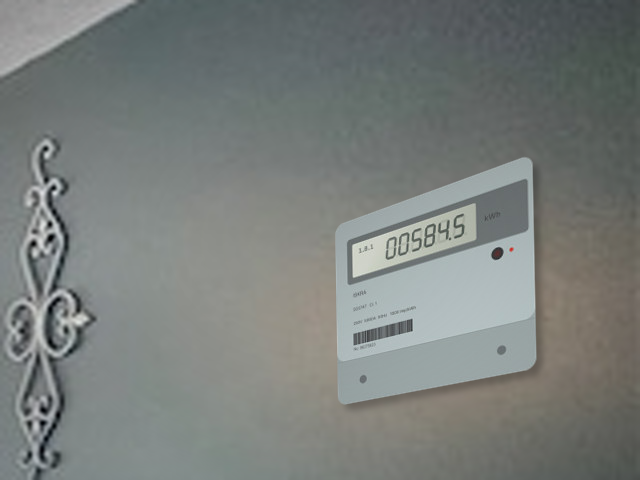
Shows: 584.5 kWh
